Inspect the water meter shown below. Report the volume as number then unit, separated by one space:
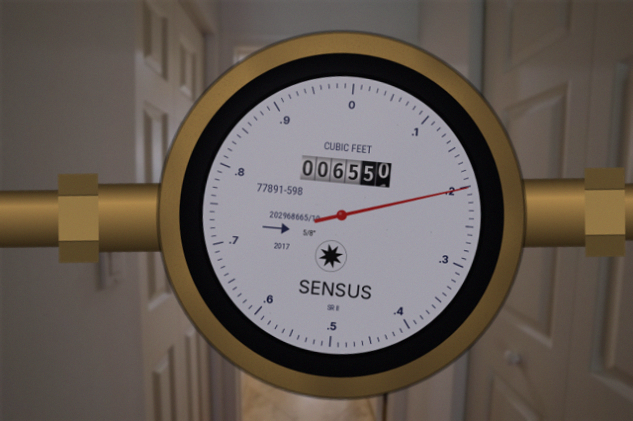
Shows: 6550.20 ft³
